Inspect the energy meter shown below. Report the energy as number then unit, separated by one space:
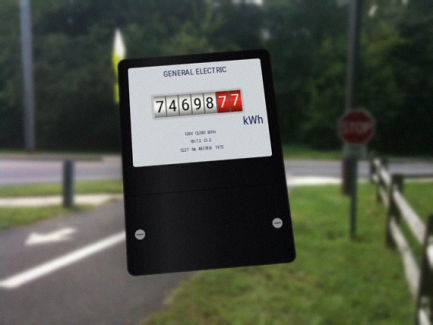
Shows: 74698.77 kWh
